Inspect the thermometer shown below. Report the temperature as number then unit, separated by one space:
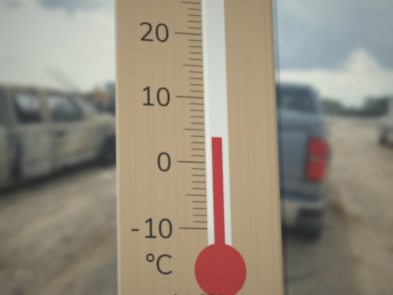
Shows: 4 °C
